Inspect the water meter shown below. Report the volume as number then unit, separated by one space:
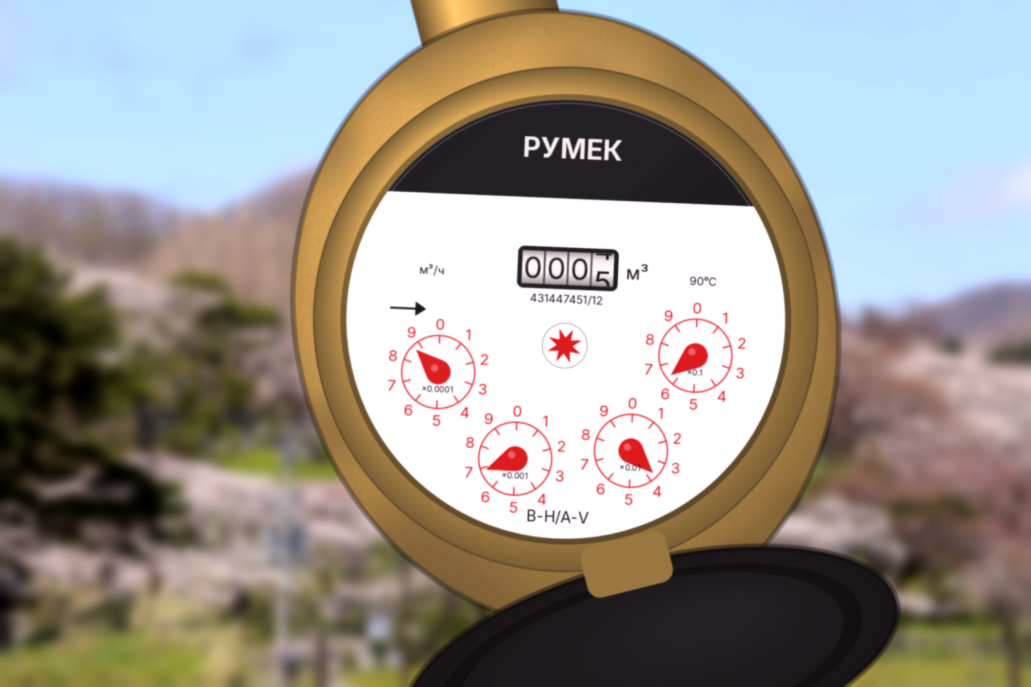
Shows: 4.6368 m³
